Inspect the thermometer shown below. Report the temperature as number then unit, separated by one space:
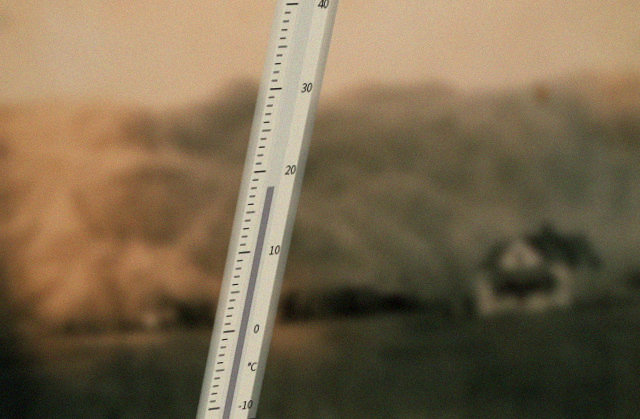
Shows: 18 °C
